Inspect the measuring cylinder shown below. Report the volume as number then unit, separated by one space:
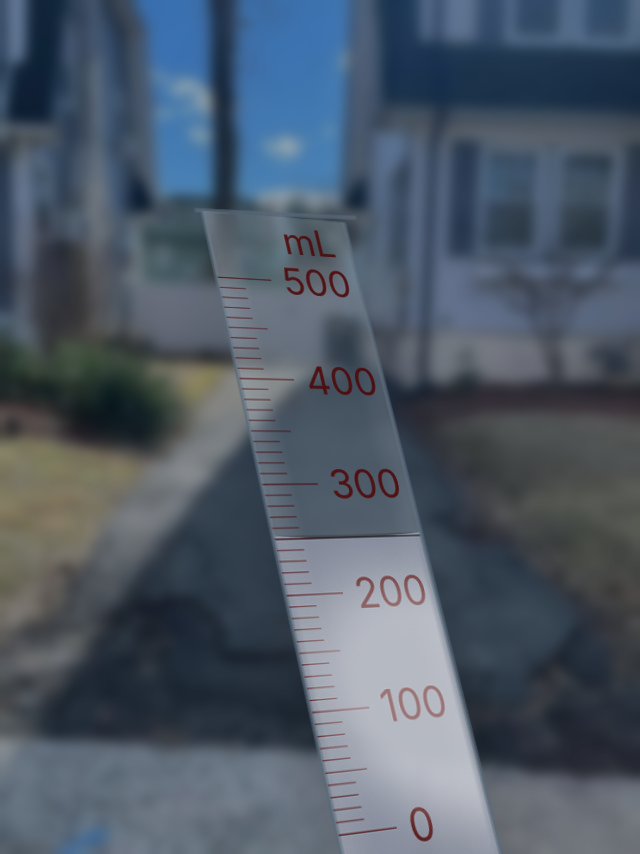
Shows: 250 mL
